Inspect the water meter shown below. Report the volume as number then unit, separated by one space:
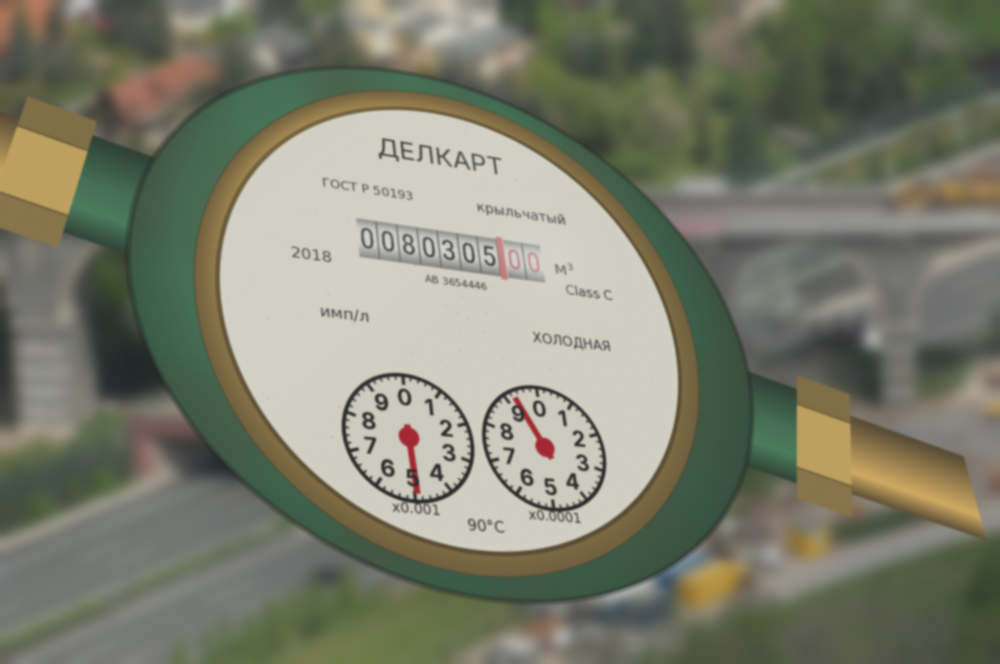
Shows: 80305.0049 m³
